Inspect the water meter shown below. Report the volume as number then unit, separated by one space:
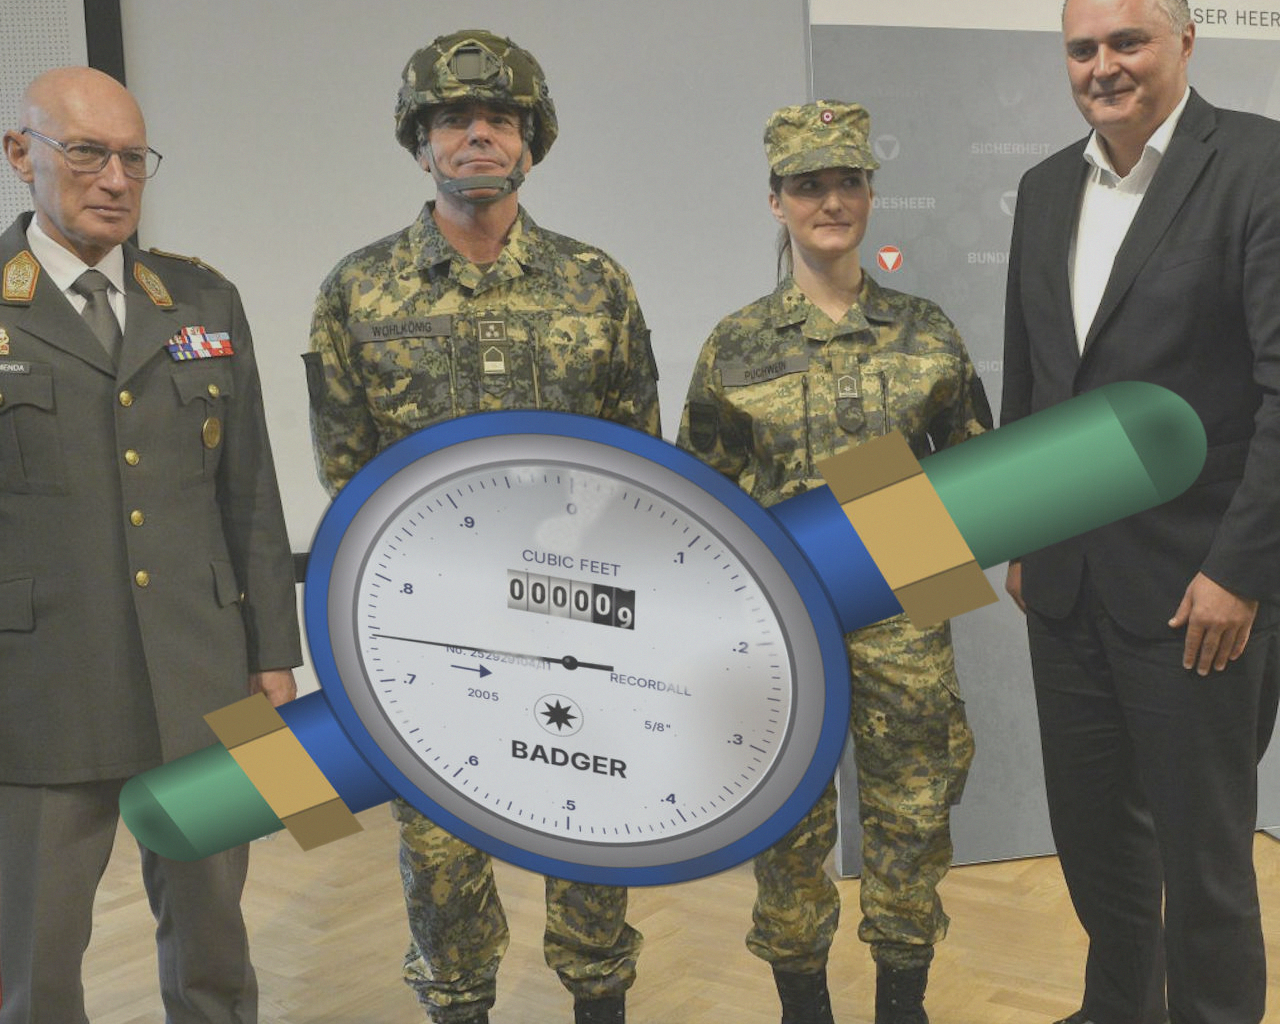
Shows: 8.74 ft³
